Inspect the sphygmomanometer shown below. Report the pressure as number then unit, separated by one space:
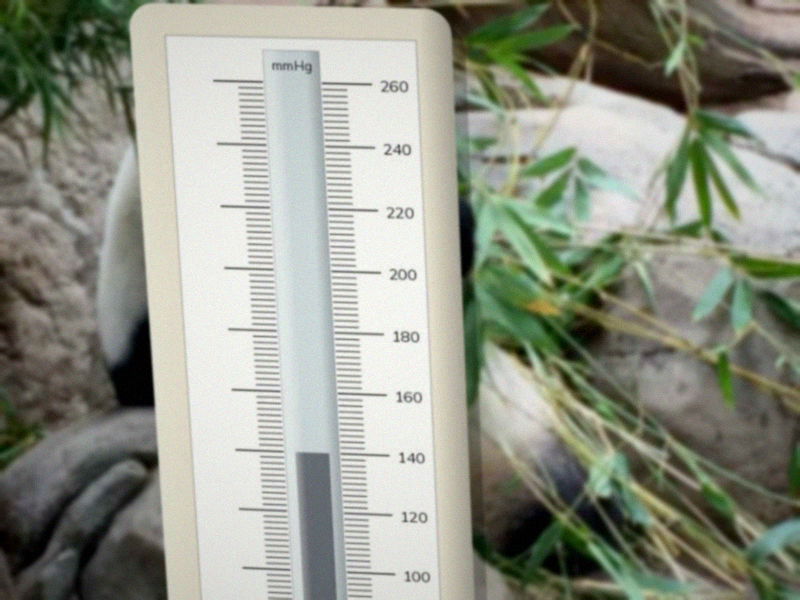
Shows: 140 mmHg
